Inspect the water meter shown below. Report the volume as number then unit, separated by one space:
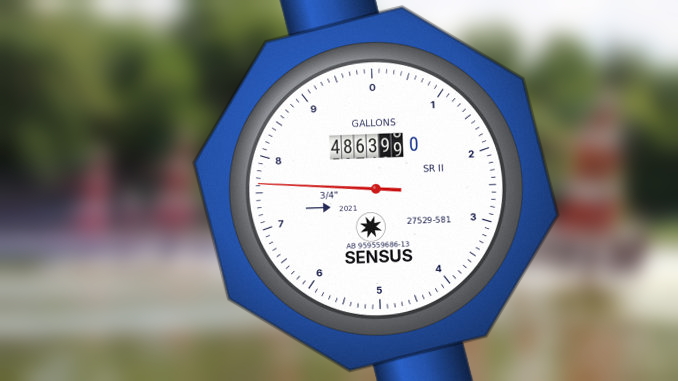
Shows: 4863987.6 gal
